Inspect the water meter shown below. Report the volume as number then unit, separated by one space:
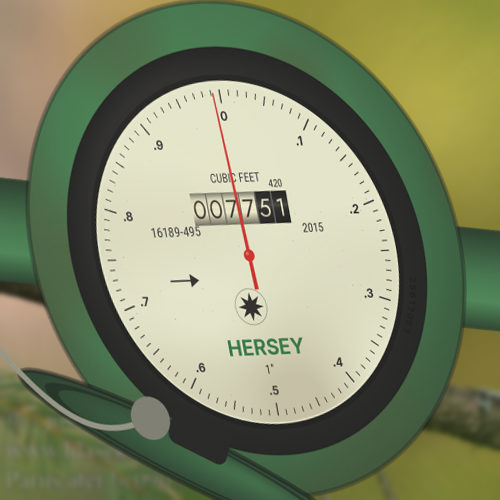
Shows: 7750.99 ft³
